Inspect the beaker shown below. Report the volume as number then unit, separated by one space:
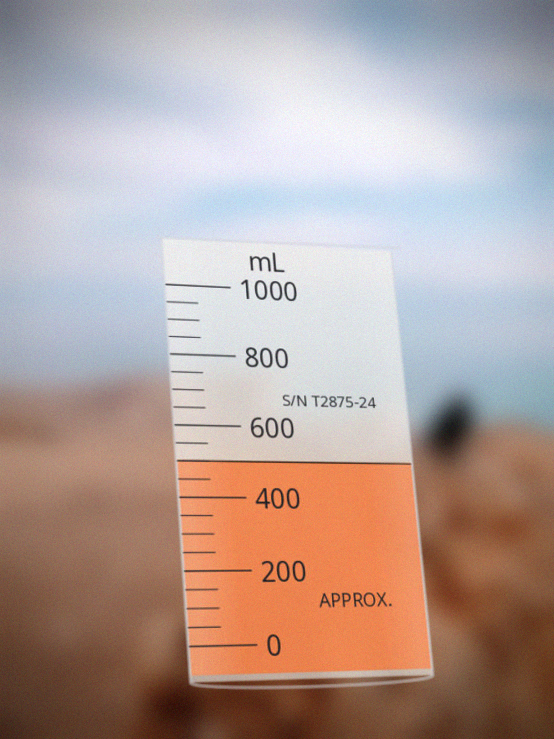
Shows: 500 mL
